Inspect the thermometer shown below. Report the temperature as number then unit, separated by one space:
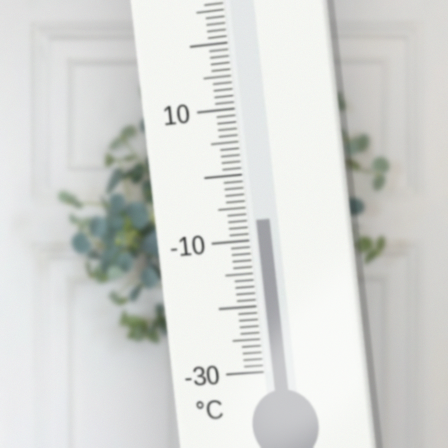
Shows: -7 °C
